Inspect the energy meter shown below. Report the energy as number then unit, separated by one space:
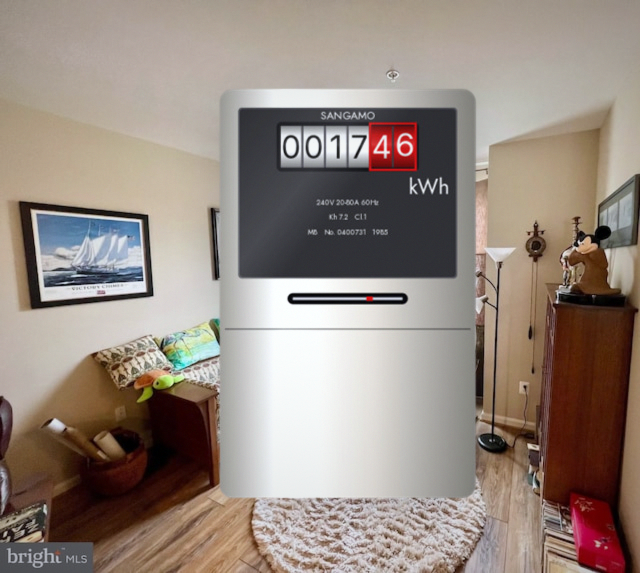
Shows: 17.46 kWh
